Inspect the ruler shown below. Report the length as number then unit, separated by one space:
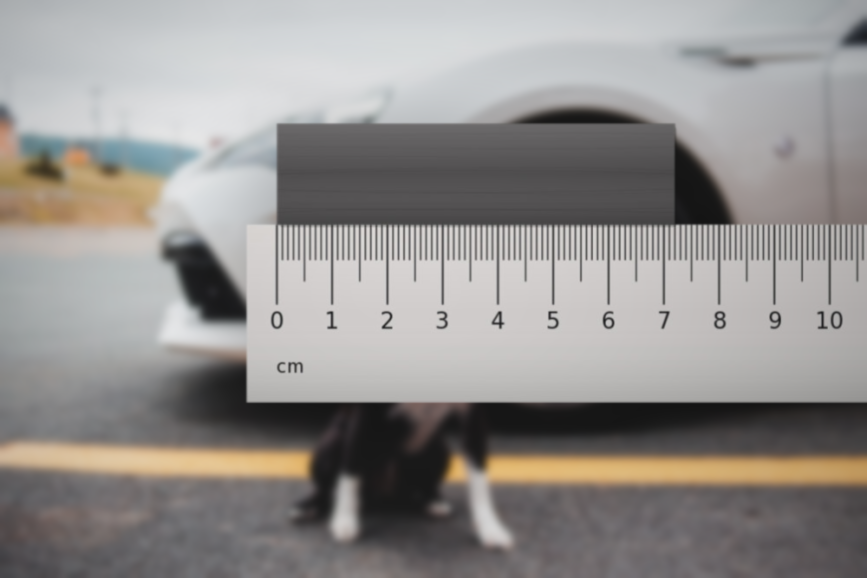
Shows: 7.2 cm
